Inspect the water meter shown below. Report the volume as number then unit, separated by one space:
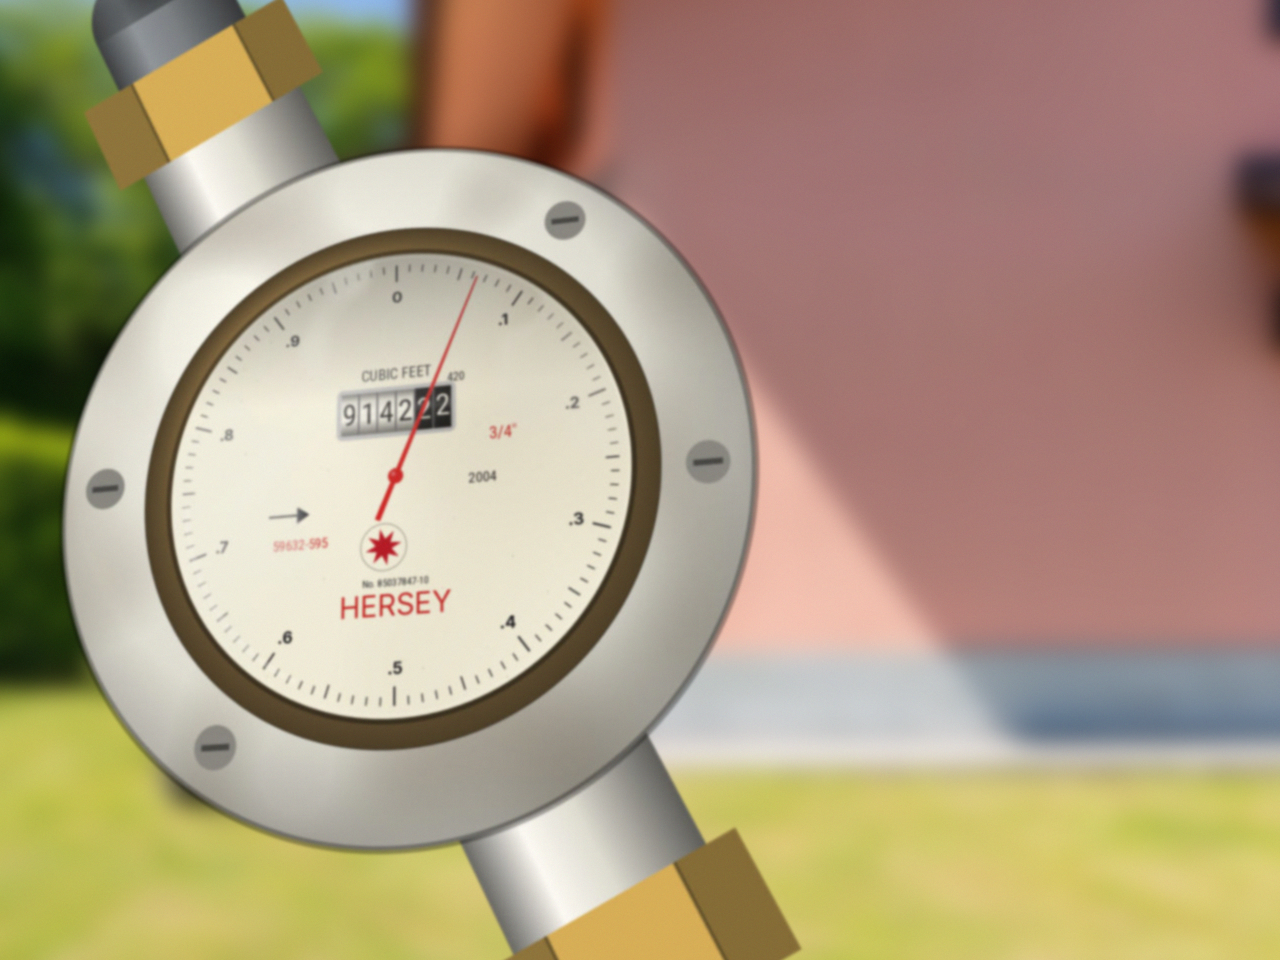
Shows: 914222.06 ft³
